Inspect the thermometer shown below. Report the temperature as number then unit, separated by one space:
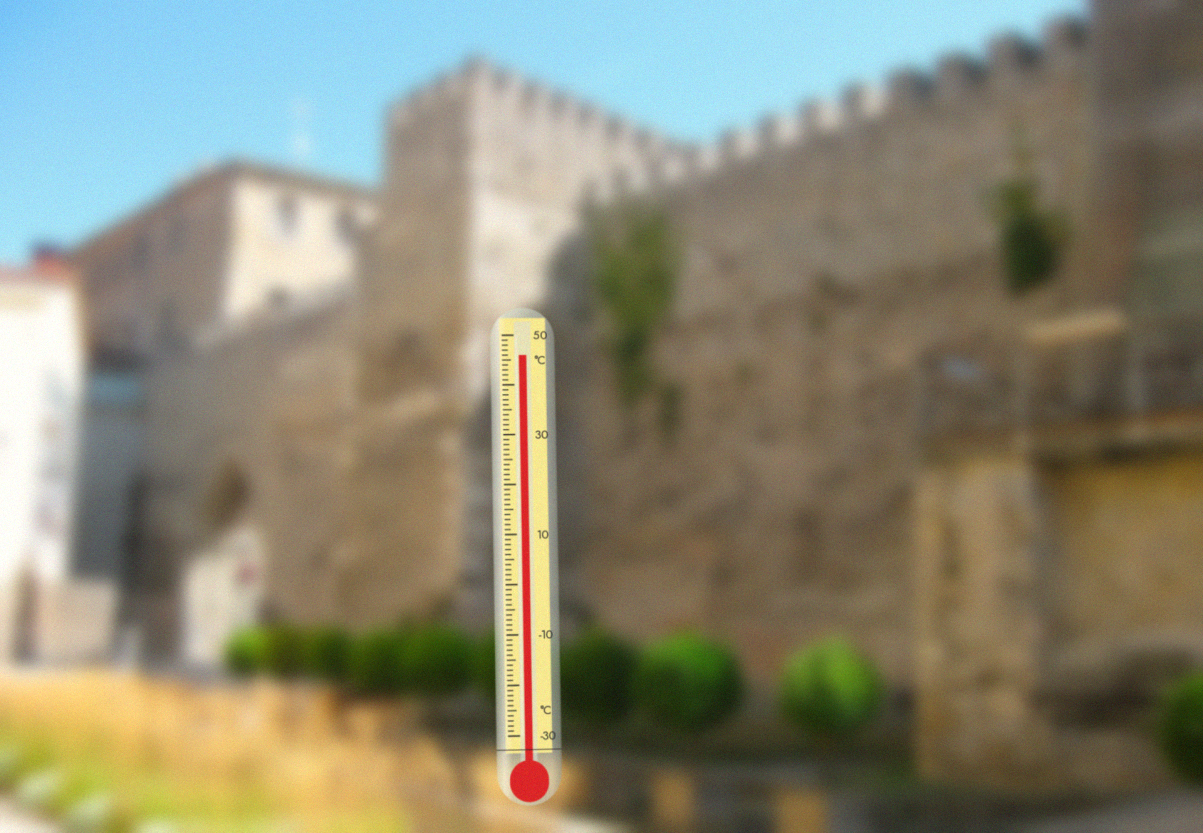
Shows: 46 °C
